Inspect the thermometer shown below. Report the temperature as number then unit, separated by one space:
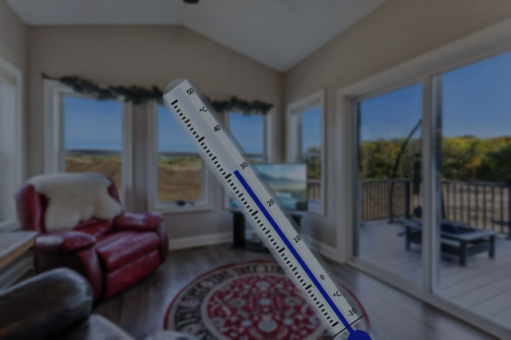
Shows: 30 °C
